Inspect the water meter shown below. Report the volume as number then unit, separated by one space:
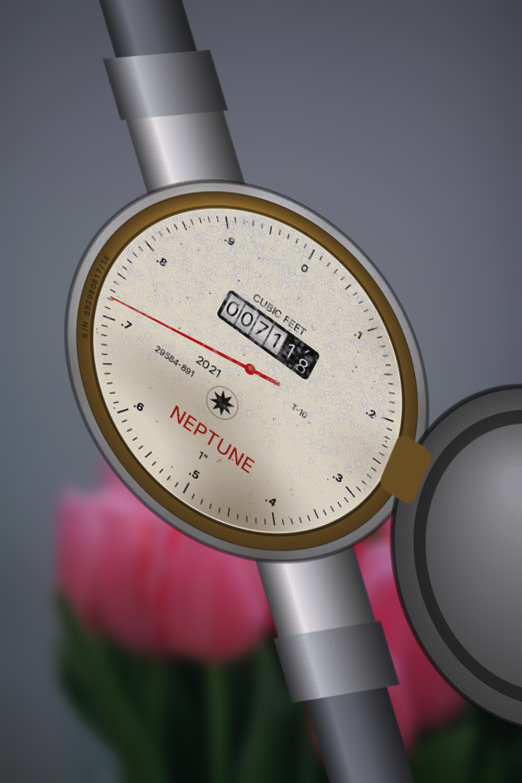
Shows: 7117.72 ft³
